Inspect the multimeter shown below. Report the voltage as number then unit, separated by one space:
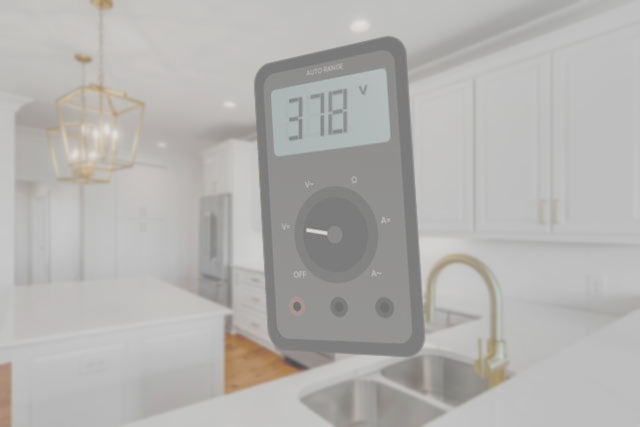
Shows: 378 V
